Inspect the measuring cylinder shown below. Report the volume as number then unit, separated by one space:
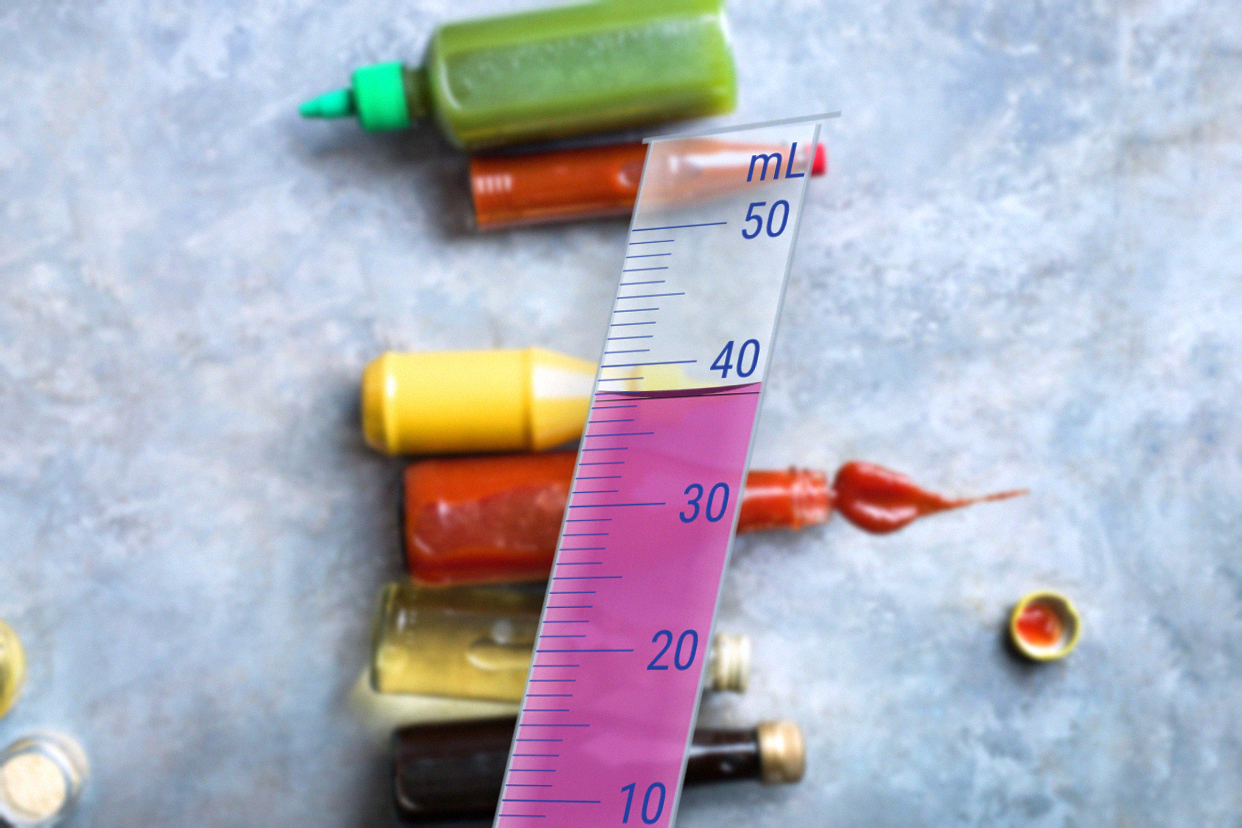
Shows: 37.5 mL
